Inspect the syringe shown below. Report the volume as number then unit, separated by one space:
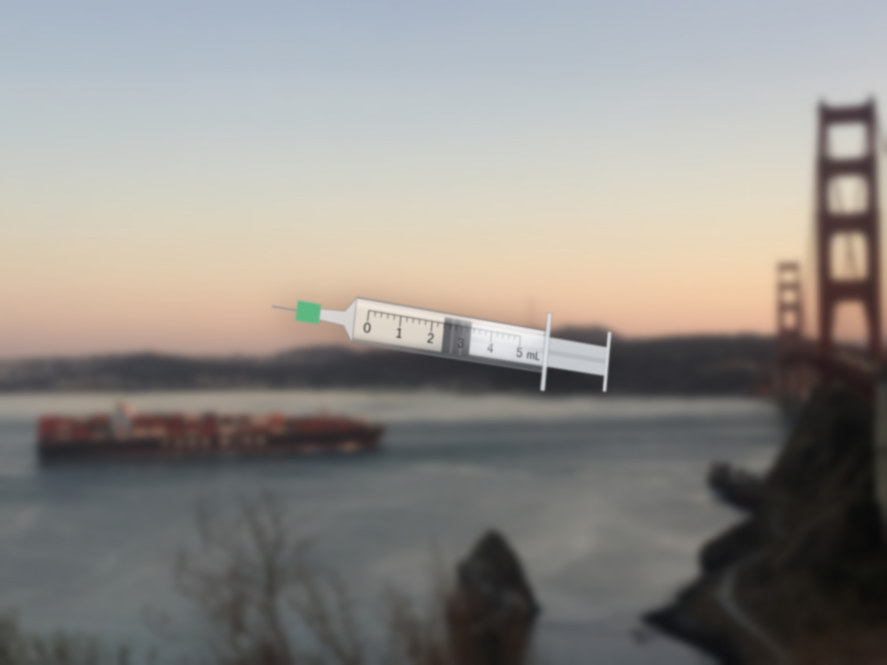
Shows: 2.4 mL
